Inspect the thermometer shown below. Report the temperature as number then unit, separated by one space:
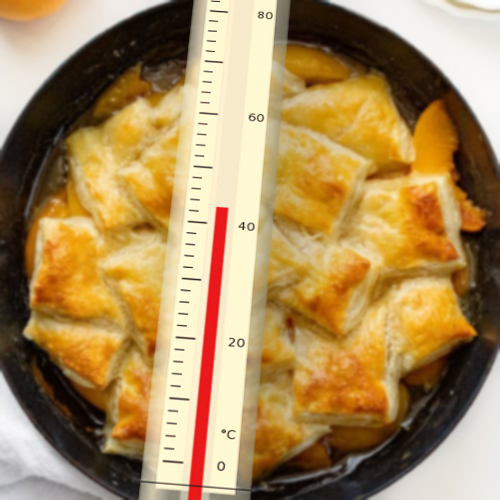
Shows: 43 °C
